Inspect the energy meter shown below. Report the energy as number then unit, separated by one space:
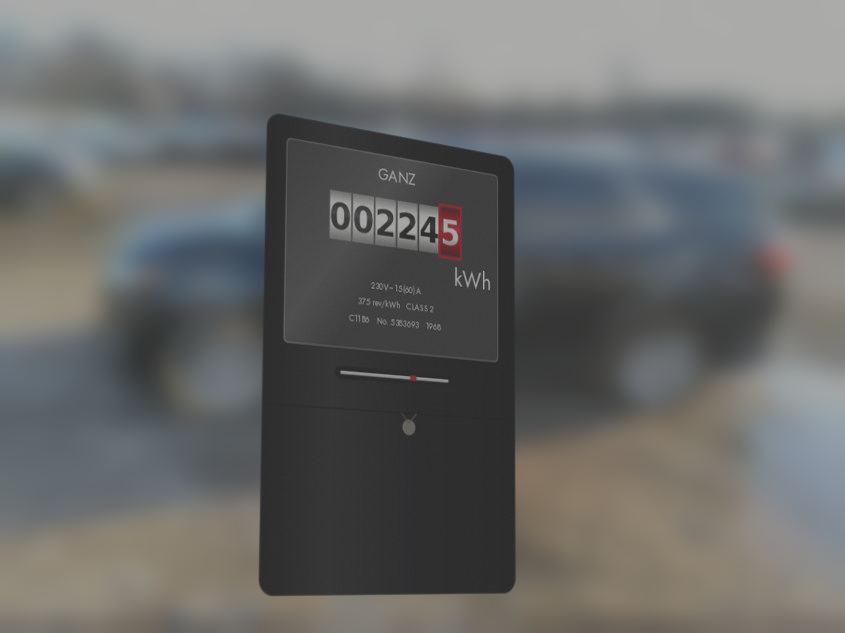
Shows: 224.5 kWh
